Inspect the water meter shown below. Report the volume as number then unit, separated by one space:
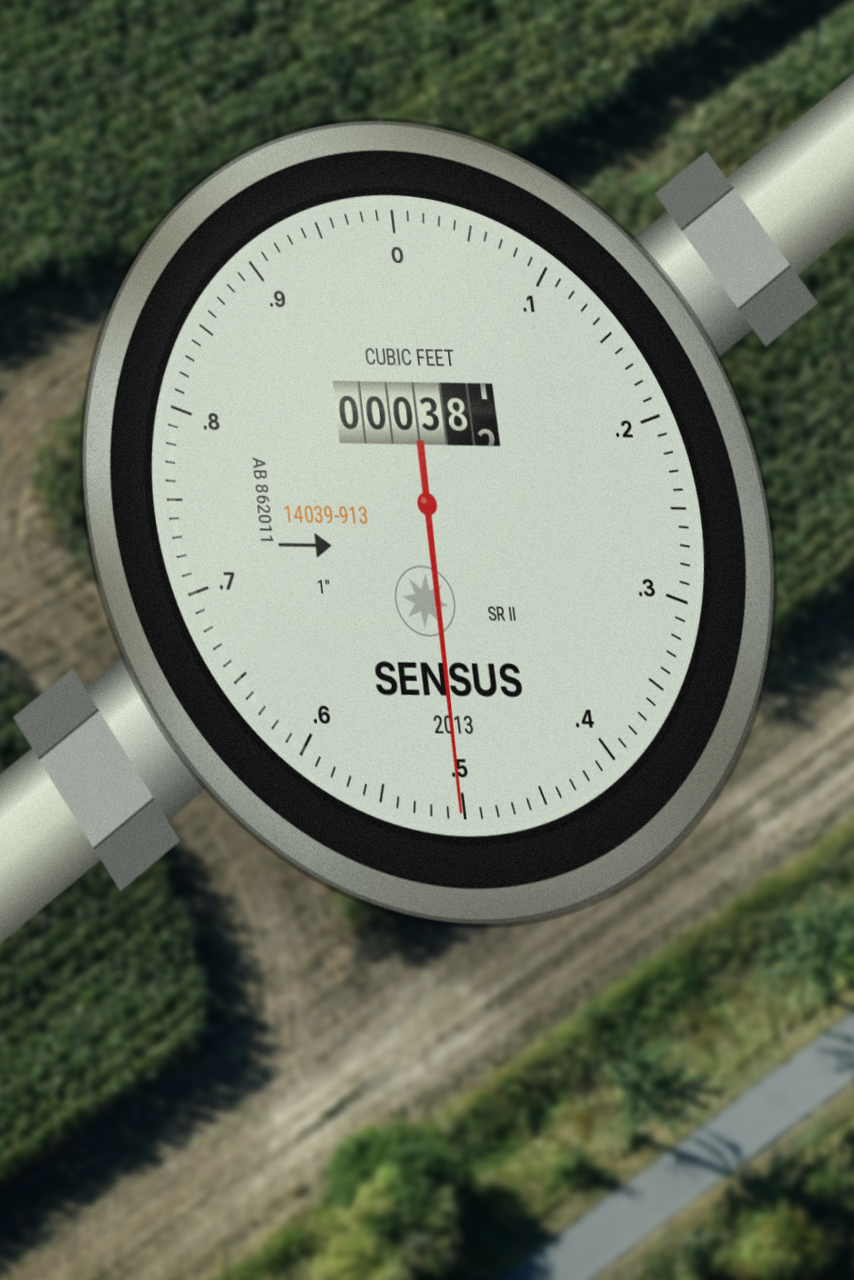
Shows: 381.50 ft³
